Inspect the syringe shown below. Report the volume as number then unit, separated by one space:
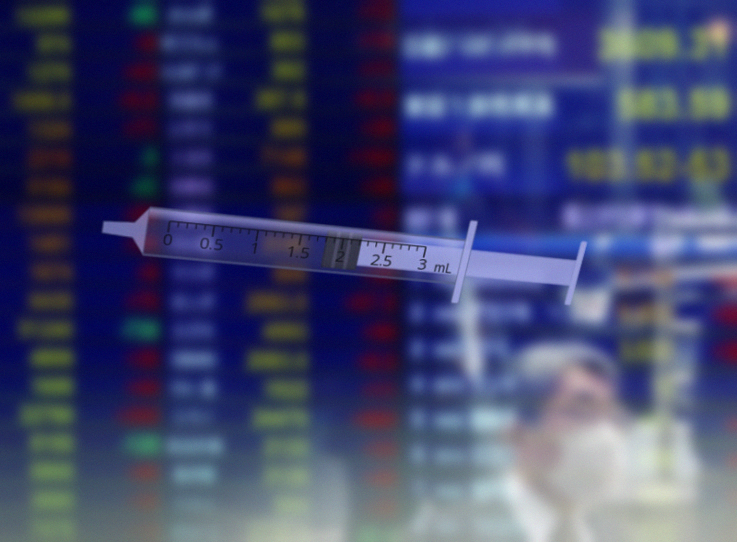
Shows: 1.8 mL
